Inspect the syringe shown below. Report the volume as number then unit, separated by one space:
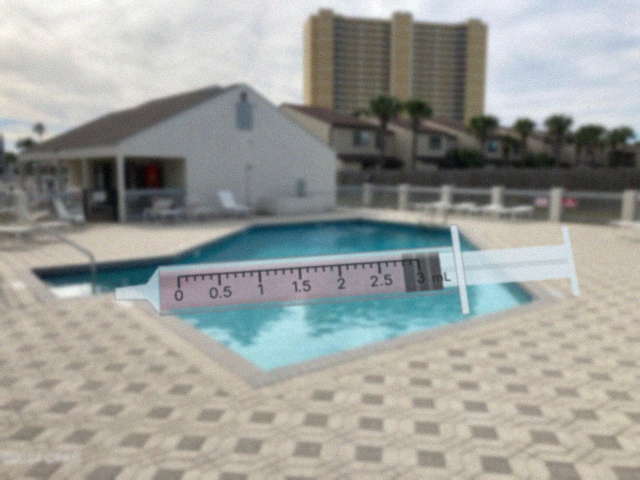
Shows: 2.8 mL
